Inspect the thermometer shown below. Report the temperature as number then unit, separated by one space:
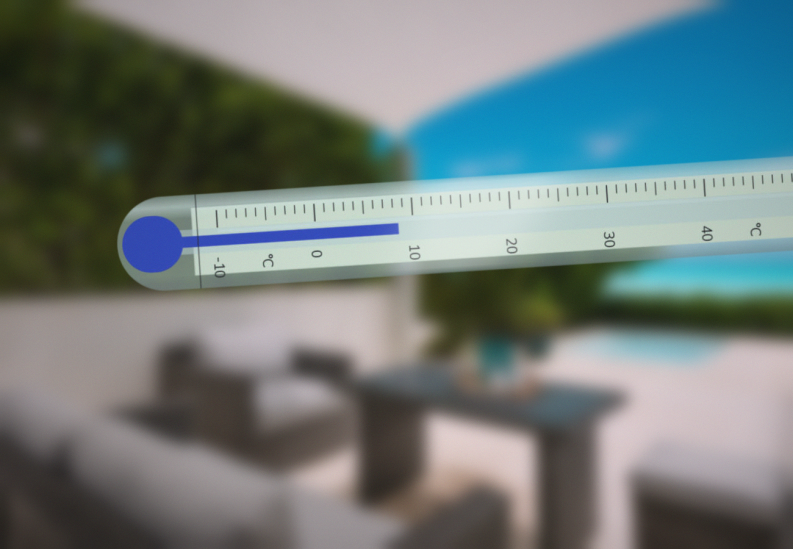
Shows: 8.5 °C
